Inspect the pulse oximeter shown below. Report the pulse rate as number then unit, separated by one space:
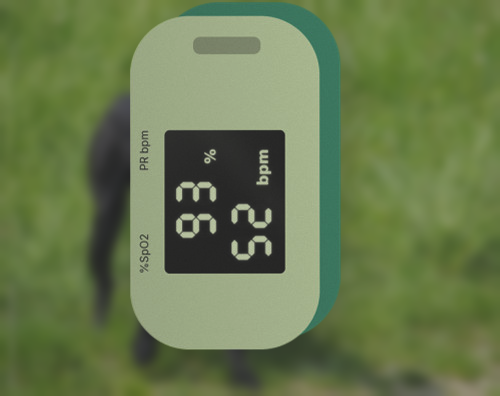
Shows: 52 bpm
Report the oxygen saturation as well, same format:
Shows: 93 %
